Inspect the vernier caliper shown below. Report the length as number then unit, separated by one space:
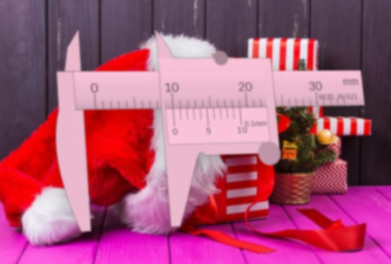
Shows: 10.0 mm
